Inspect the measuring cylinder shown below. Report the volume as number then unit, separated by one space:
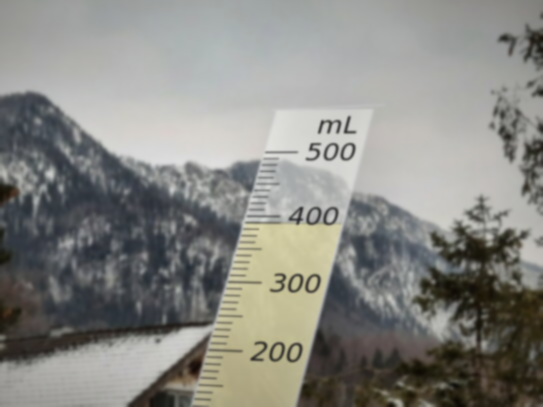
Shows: 390 mL
